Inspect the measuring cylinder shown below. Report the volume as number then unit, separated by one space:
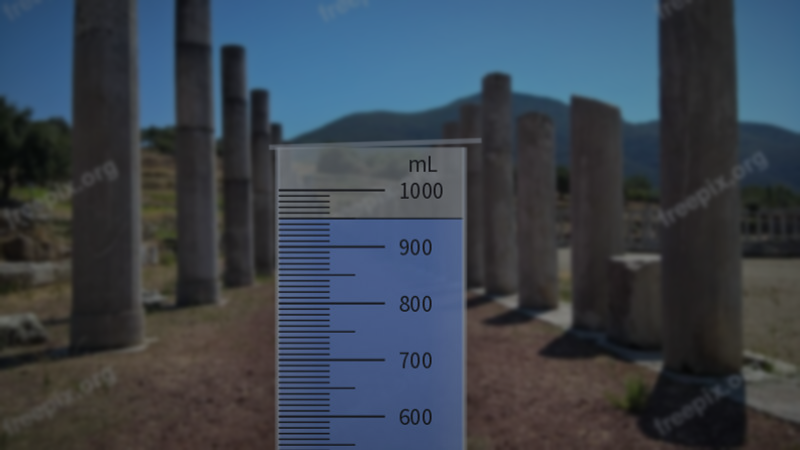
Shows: 950 mL
